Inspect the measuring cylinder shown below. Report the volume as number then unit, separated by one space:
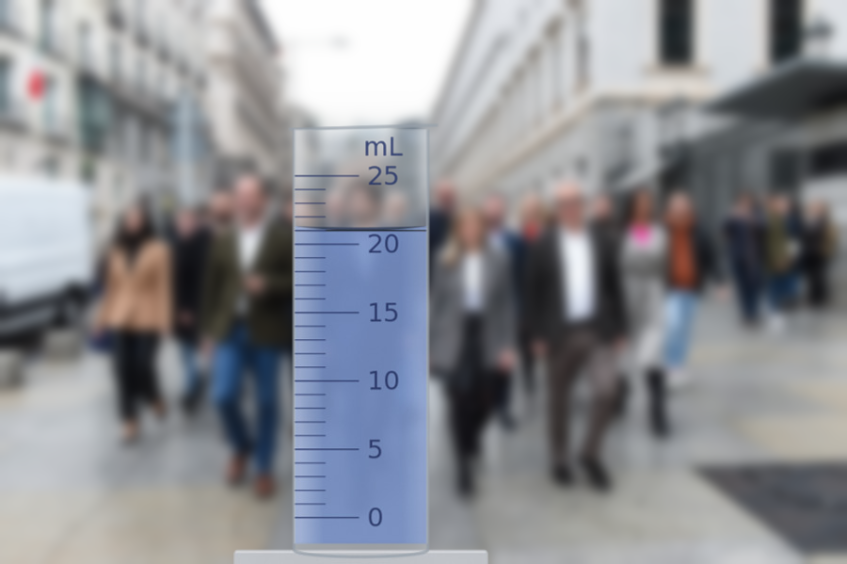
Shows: 21 mL
